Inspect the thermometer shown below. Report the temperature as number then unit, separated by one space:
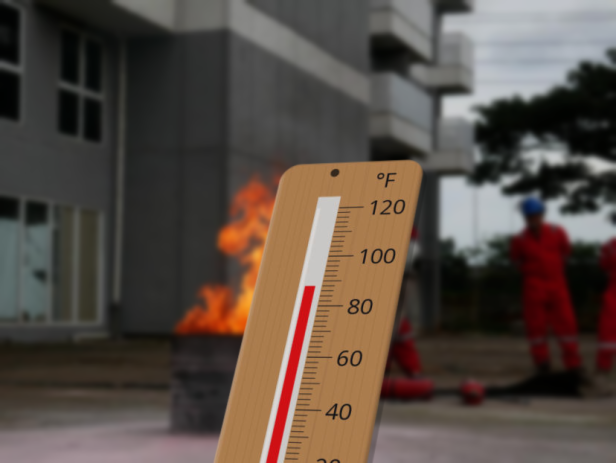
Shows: 88 °F
